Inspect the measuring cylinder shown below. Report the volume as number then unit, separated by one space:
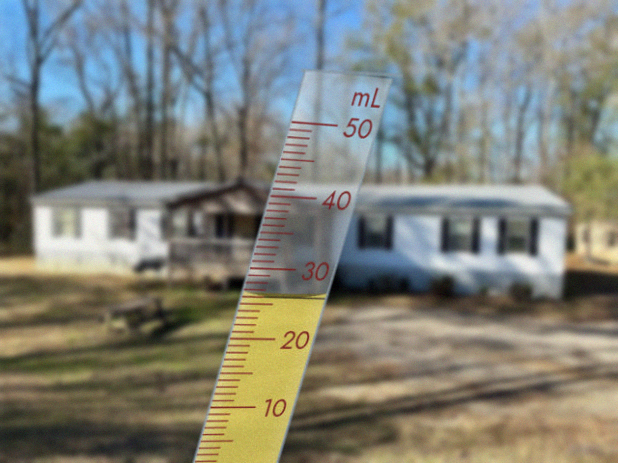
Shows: 26 mL
